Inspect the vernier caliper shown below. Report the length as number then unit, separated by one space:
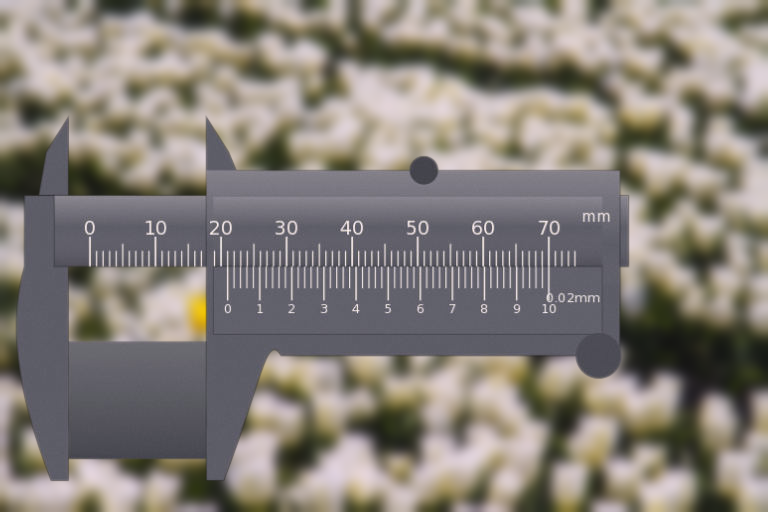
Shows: 21.0 mm
